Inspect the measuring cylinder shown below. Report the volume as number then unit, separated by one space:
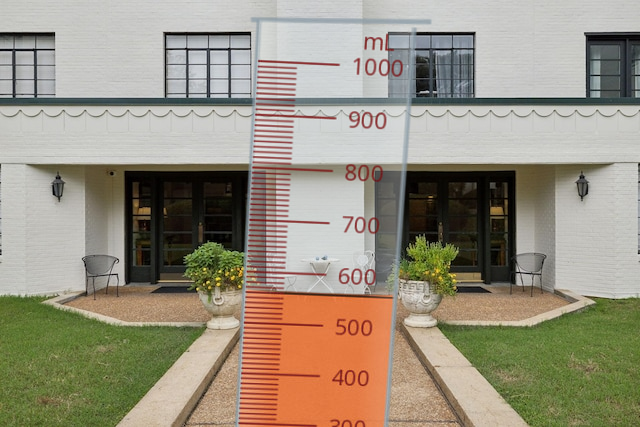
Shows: 560 mL
